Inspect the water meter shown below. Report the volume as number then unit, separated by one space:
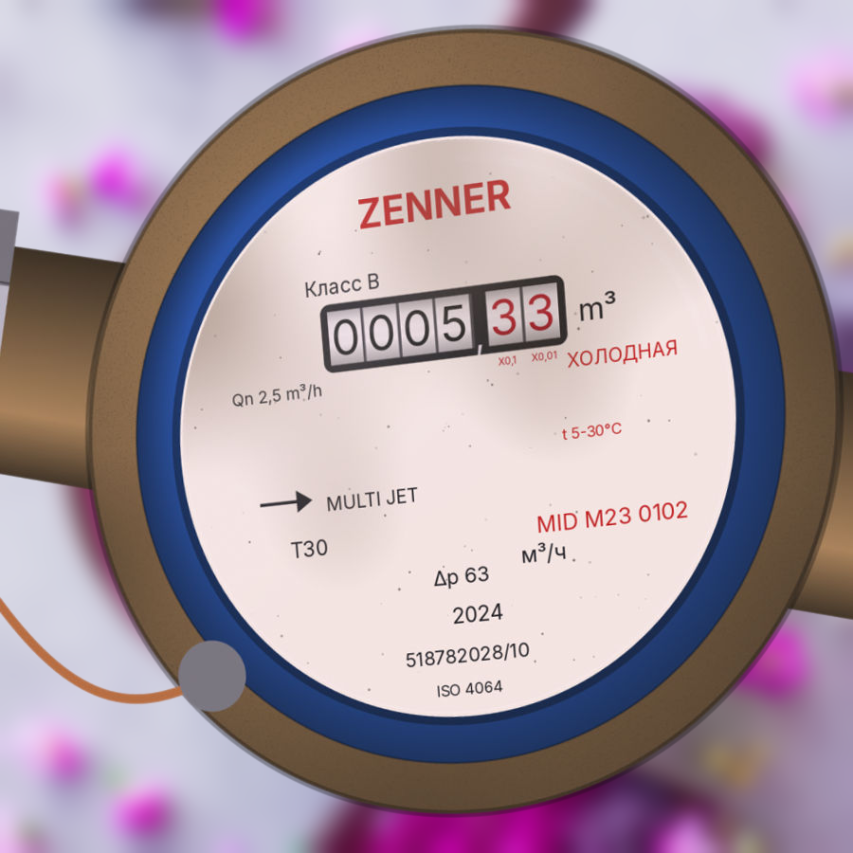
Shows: 5.33 m³
